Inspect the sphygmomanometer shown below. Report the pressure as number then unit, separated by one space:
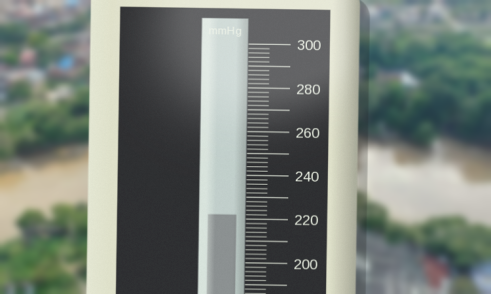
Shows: 222 mmHg
